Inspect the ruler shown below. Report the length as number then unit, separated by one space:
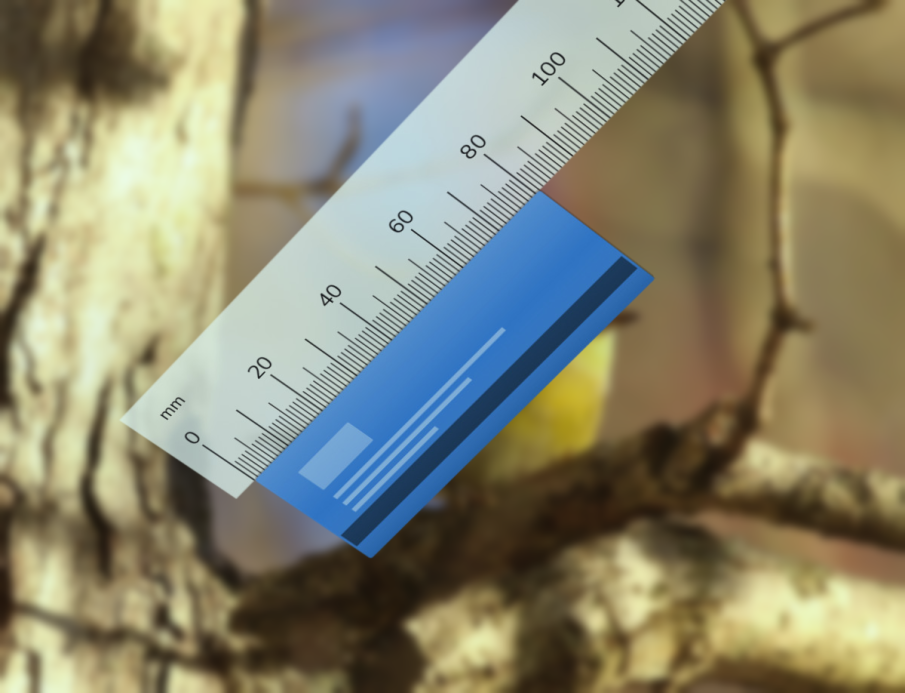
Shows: 81 mm
